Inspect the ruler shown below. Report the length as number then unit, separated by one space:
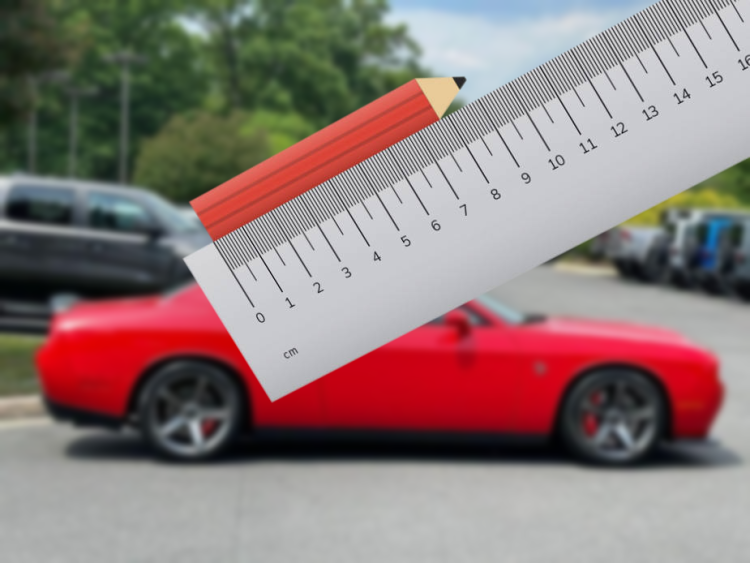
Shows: 9 cm
